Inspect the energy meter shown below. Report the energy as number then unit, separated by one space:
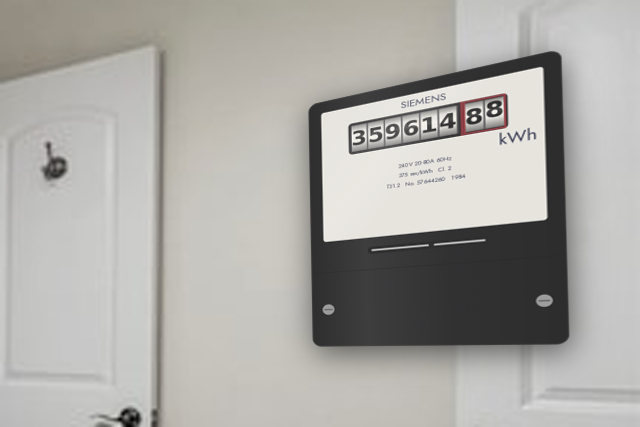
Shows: 359614.88 kWh
